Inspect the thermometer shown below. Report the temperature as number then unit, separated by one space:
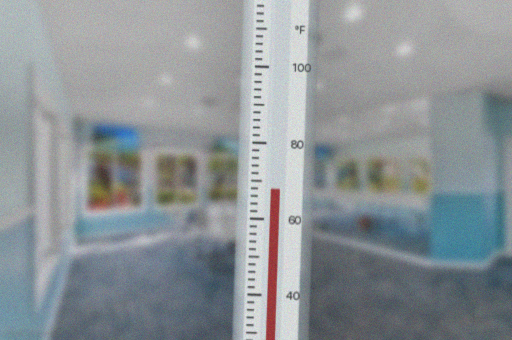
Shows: 68 °F
